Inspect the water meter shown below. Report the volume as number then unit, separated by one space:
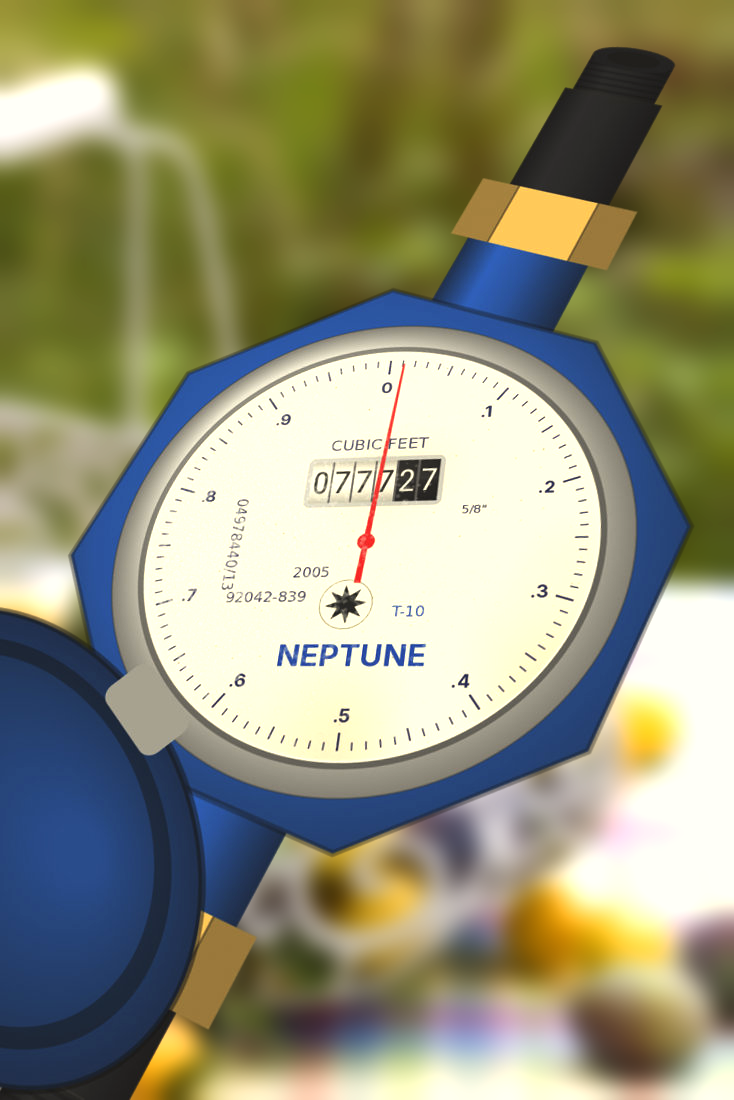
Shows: 77727.01 ft³
